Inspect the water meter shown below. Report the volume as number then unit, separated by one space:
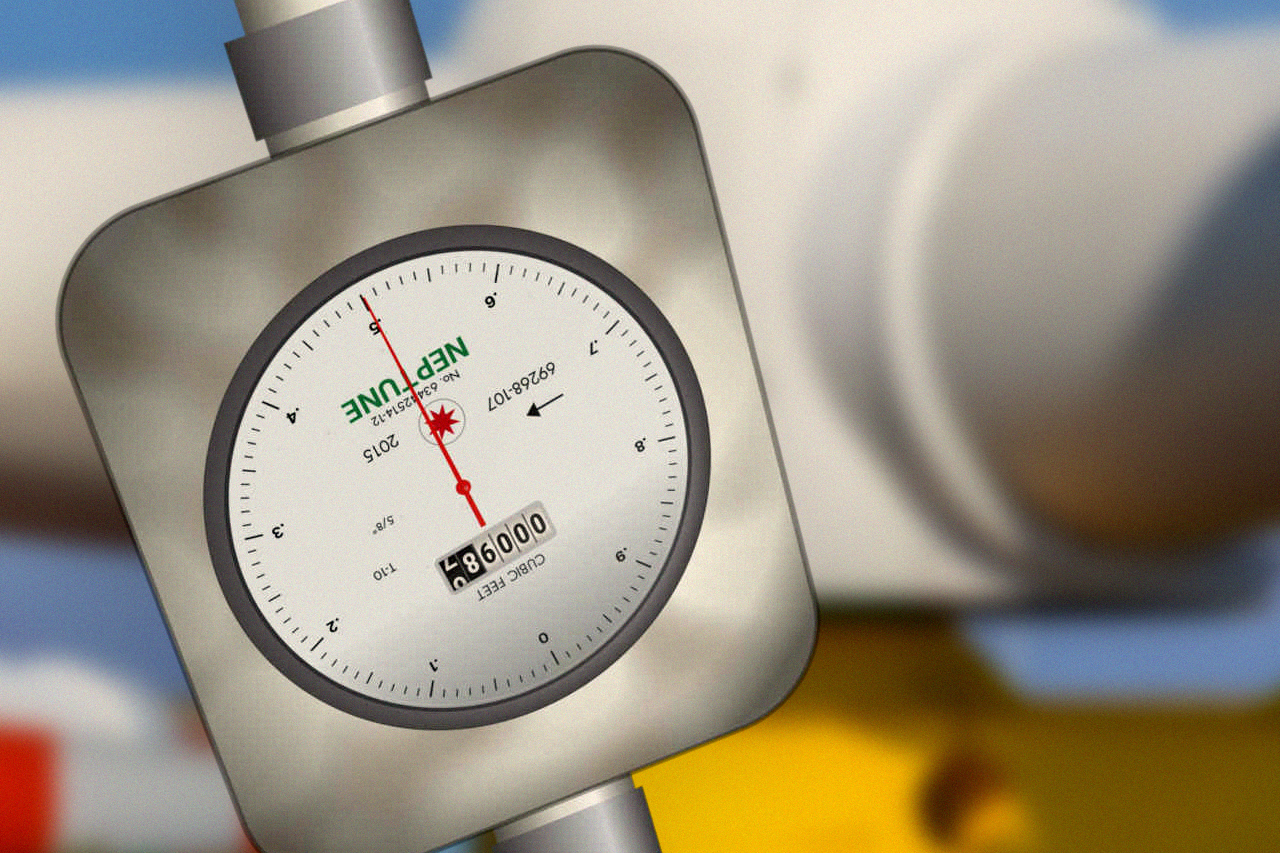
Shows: 986.50 ft³
